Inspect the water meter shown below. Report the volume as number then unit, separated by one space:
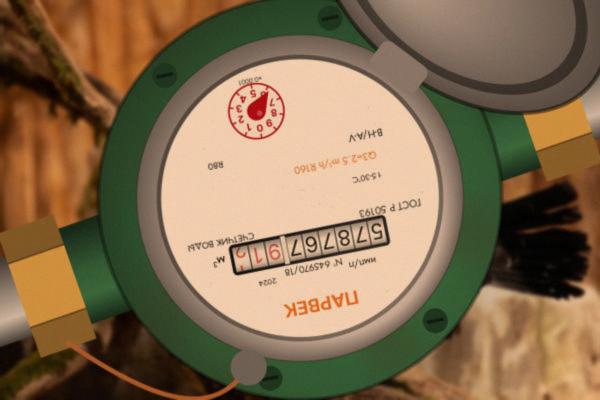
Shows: 578767.9116 m³
